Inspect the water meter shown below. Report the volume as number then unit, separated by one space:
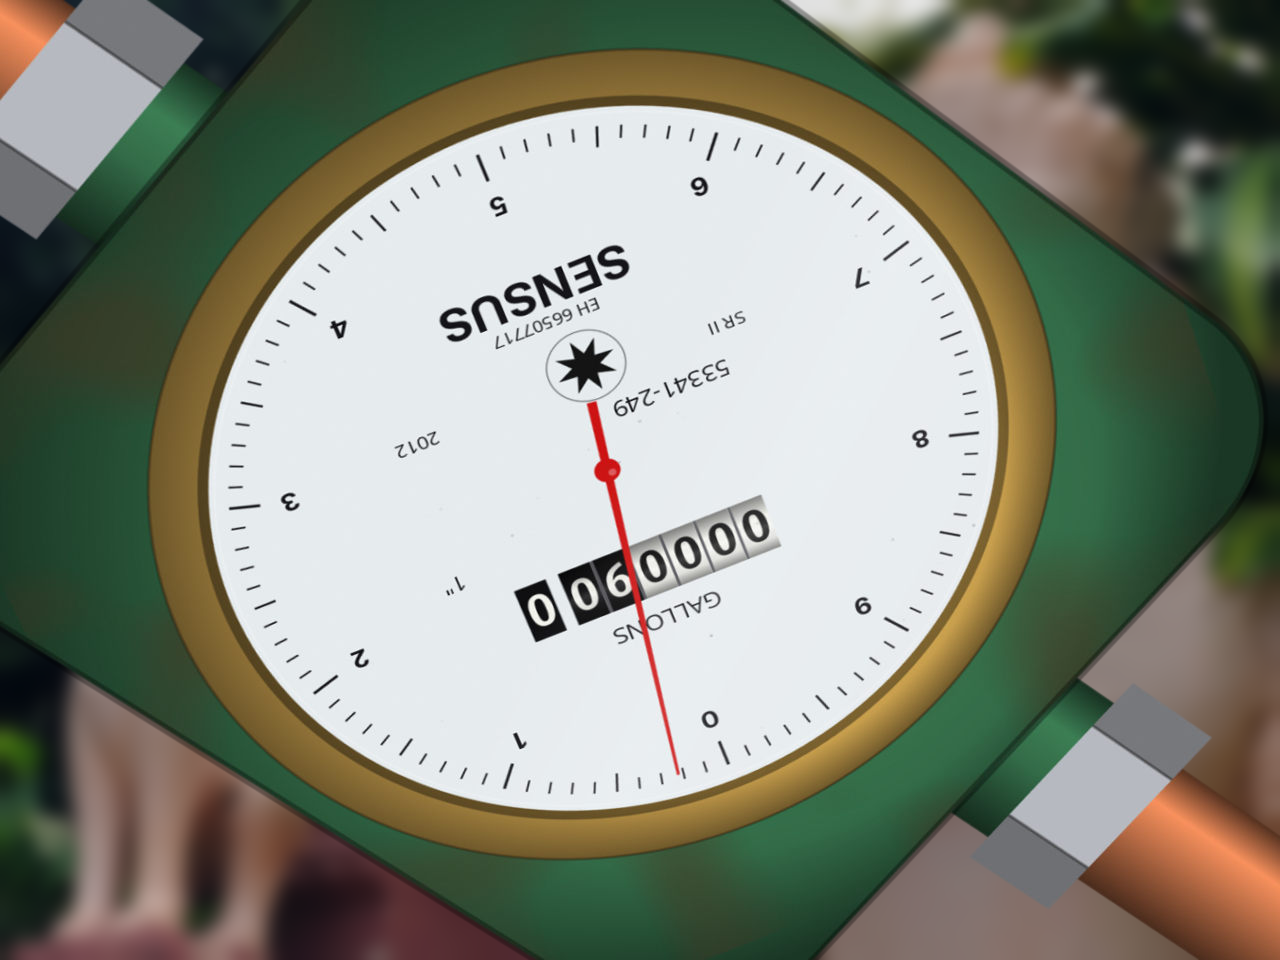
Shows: 900.2 gal
